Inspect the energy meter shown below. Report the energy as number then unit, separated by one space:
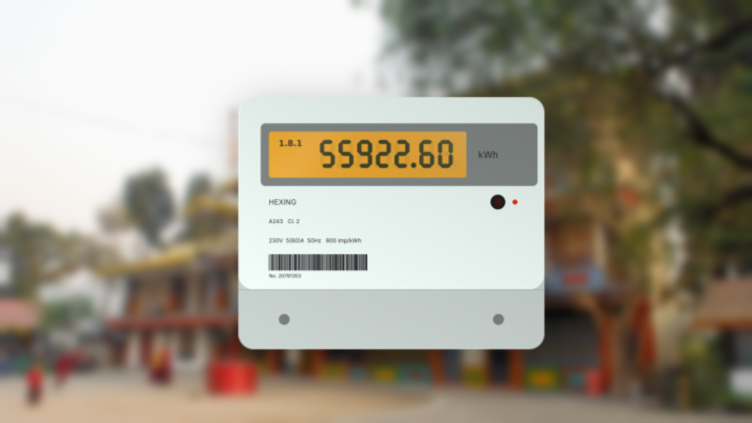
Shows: 55922.60 kWh
